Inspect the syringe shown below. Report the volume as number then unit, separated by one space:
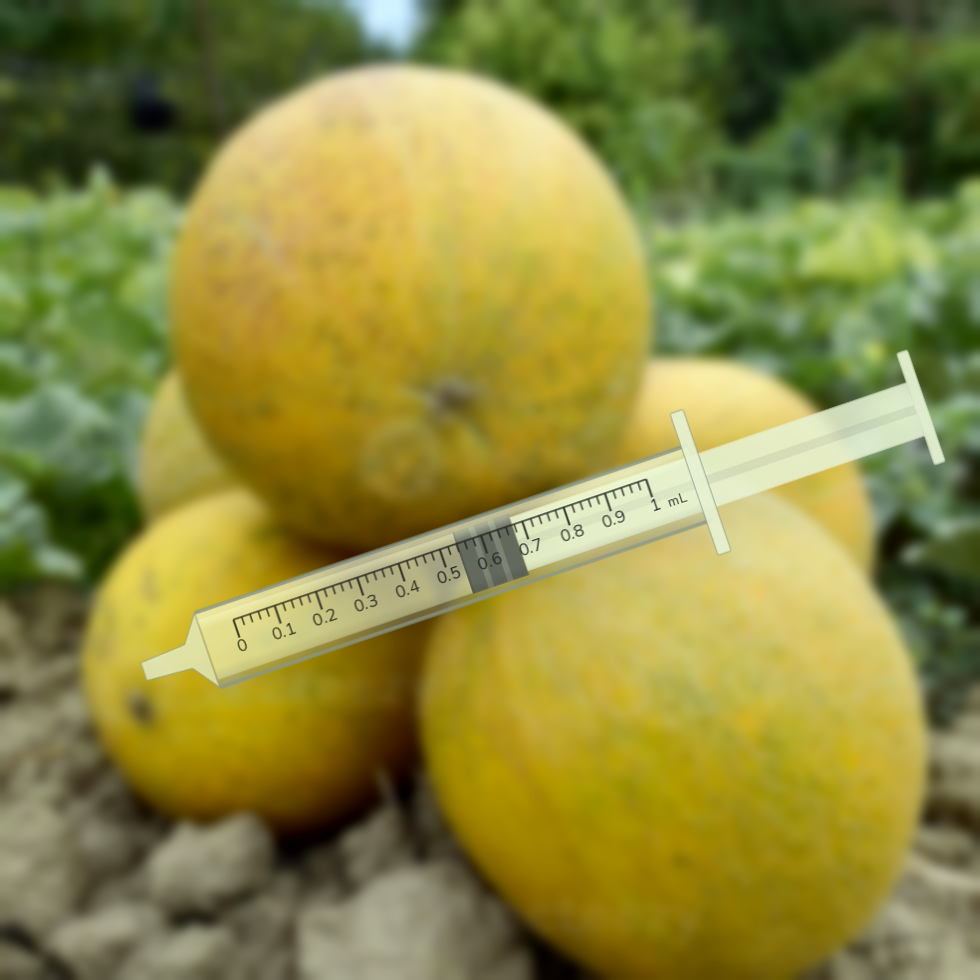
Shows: 0.54 mL
